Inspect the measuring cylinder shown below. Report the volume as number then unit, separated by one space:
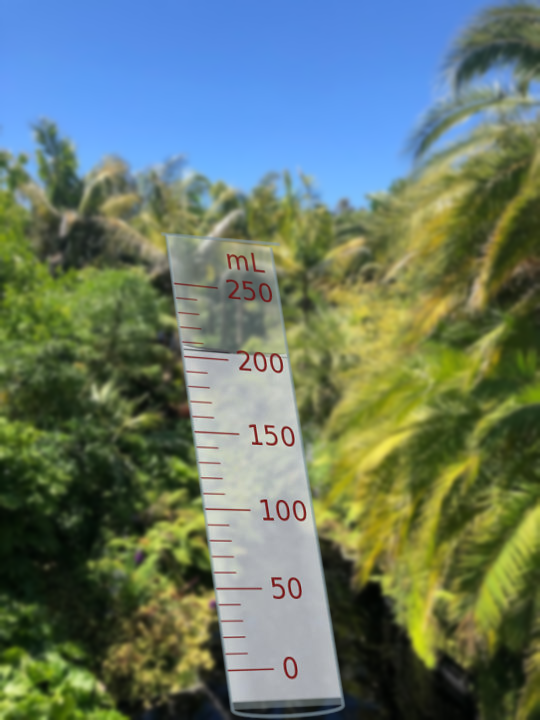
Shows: 205 mL
